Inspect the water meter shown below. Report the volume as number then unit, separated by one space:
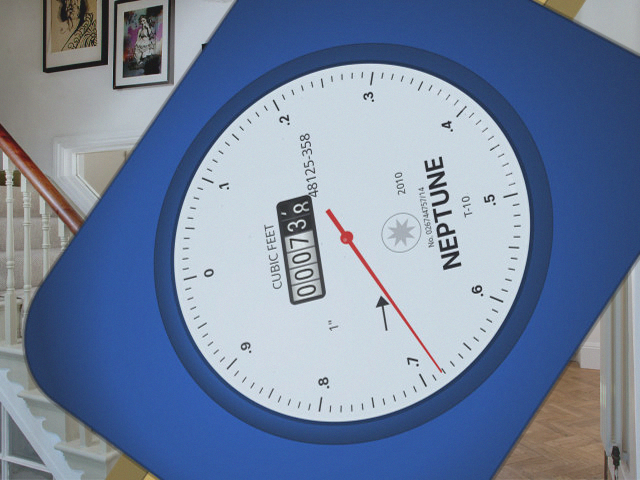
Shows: 737.68 ft³
